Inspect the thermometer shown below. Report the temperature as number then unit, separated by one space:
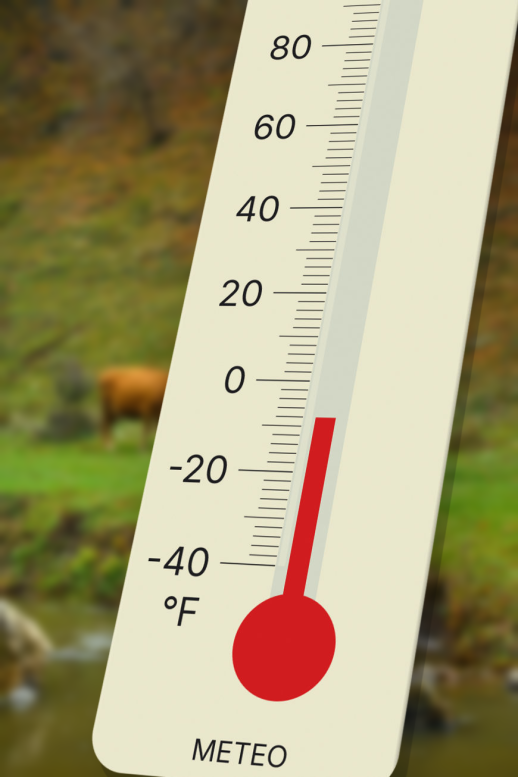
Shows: -8 °F
